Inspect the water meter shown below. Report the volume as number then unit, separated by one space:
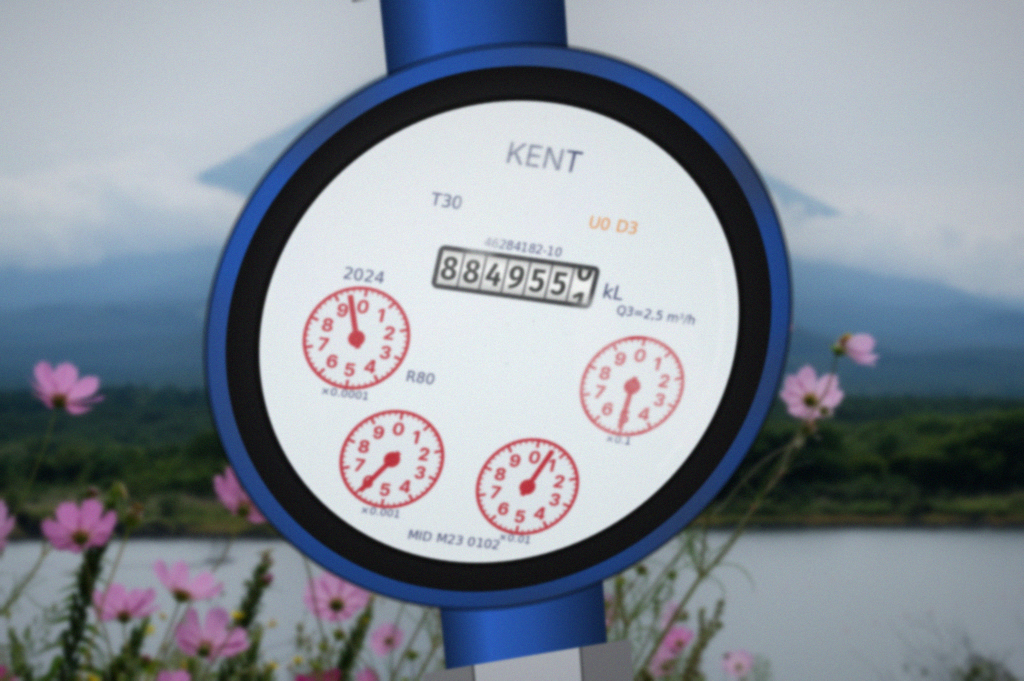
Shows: 8849550.5059 kL
